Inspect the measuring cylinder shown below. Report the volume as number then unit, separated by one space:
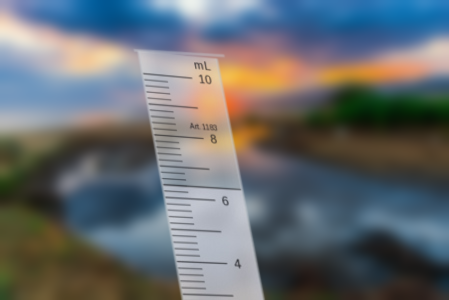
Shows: 6.4 mL
